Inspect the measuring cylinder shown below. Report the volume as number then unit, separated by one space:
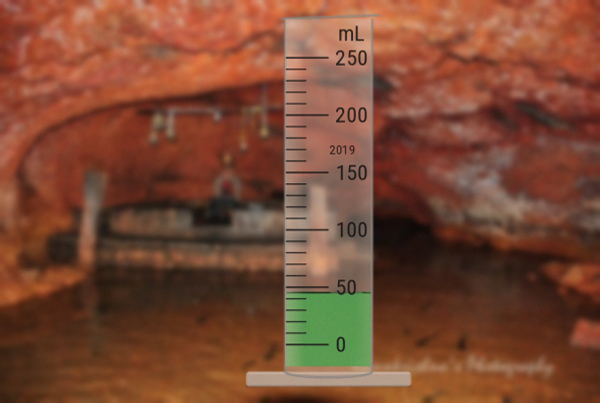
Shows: 45 mL
